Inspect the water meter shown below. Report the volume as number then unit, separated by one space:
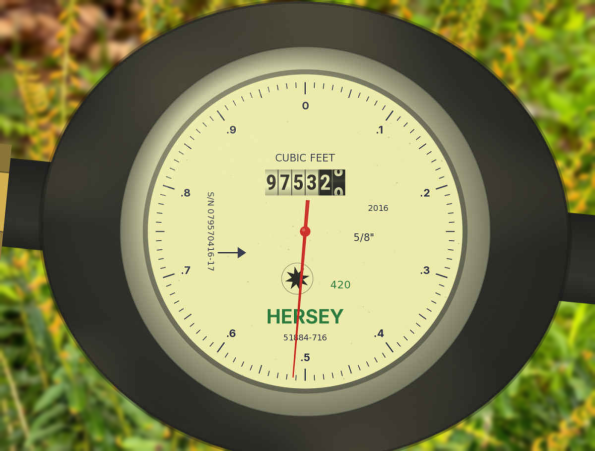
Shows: 975328.51 ft³
